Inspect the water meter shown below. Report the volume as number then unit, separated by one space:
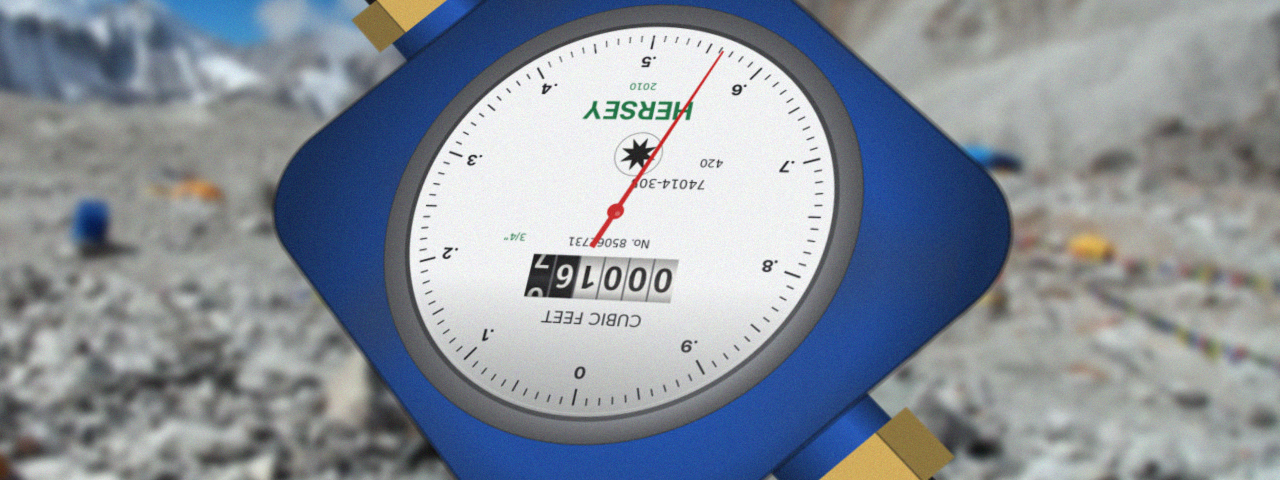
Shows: 166.56 ft³
